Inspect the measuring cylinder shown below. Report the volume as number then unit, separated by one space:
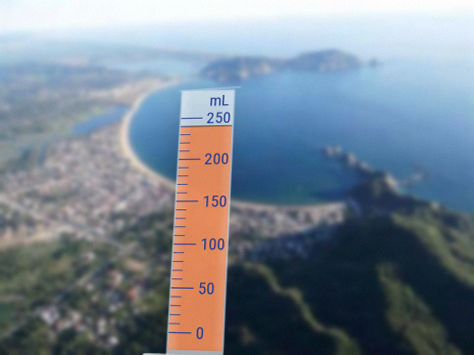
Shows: 240 mL
